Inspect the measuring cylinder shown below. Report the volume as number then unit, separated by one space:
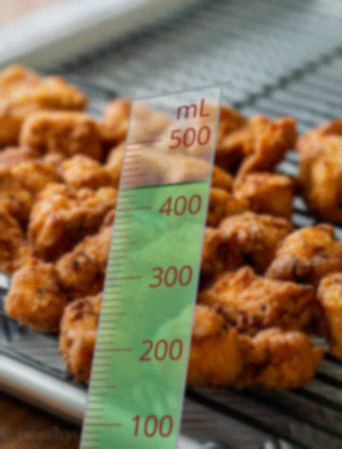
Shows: 430 mL
